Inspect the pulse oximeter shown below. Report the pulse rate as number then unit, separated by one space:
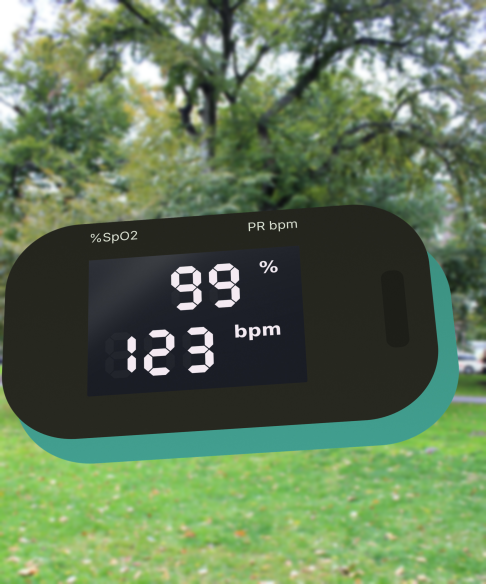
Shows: 123 bpm
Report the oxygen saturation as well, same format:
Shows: 99 %
